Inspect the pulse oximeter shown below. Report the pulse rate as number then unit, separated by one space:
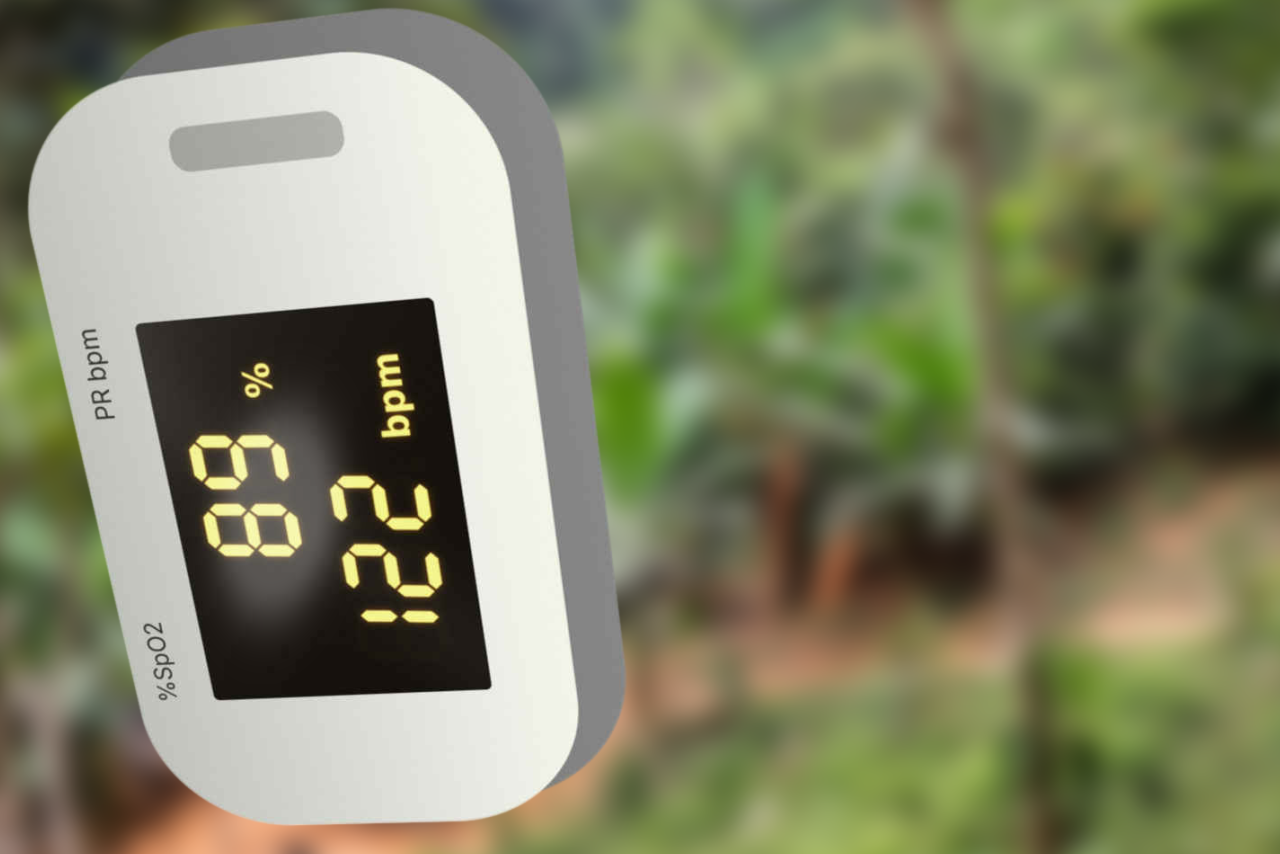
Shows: 122 bpm
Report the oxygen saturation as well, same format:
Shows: 89 %
